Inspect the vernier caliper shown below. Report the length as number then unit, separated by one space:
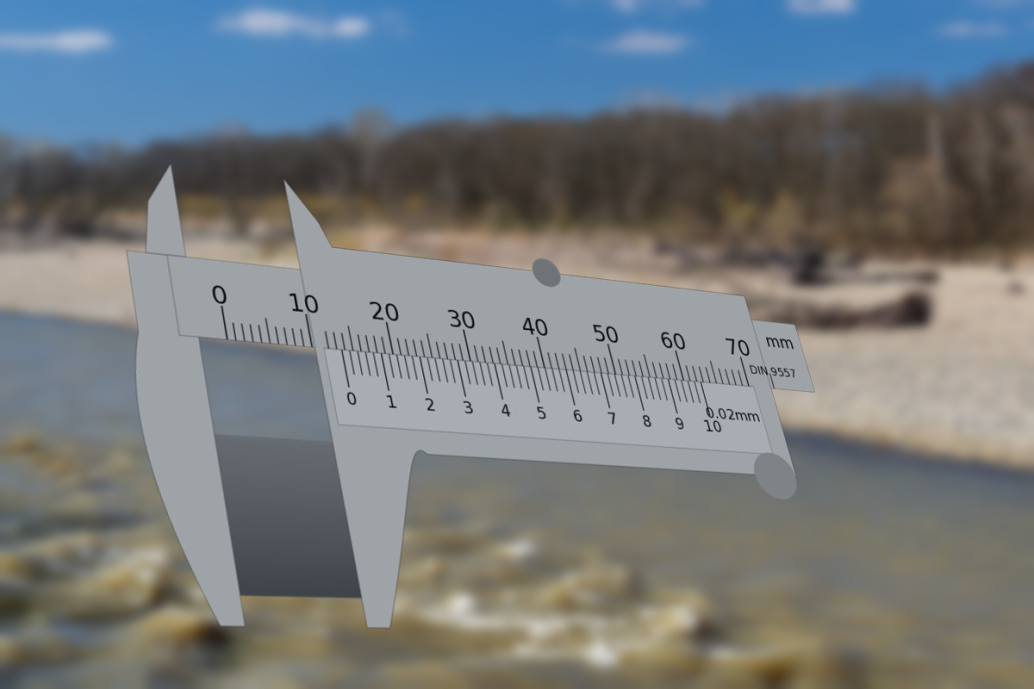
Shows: 13.6 mm
